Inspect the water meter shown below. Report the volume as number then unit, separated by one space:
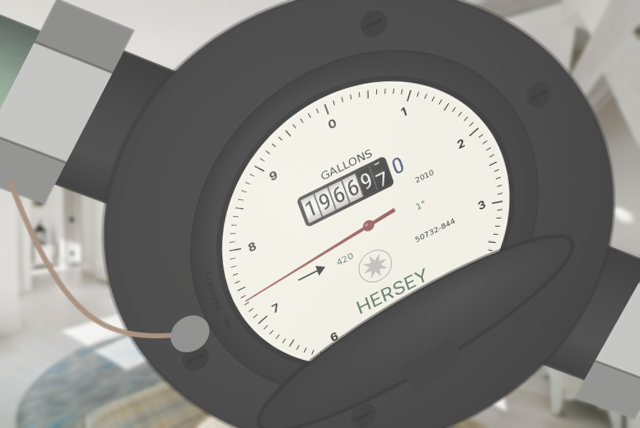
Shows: 1966967.3 gal
